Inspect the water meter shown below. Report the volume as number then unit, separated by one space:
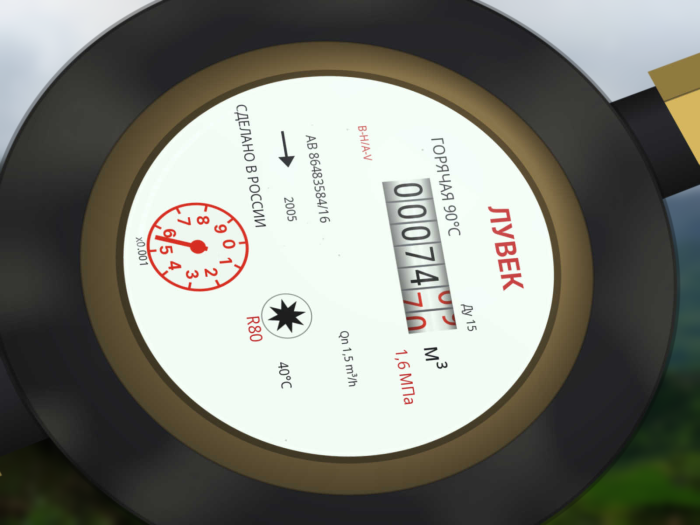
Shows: 74.695 m³
